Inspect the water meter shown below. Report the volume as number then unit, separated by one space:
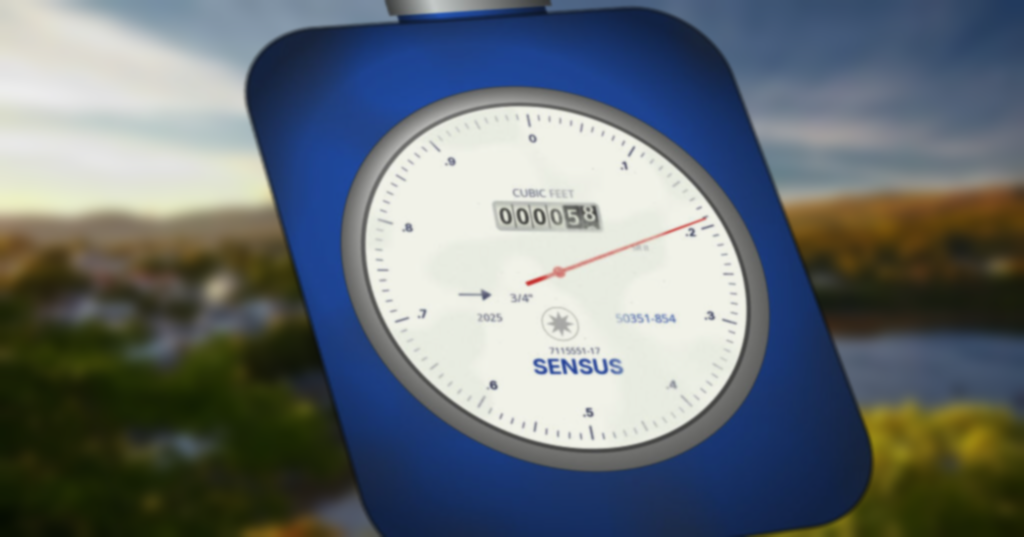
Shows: 58.19 ft³
